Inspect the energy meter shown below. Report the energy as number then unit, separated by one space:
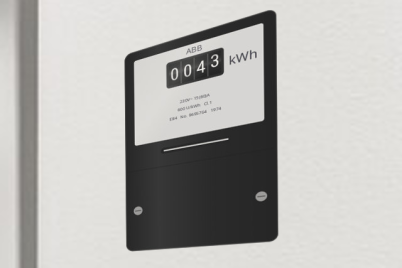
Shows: 43 kWh
